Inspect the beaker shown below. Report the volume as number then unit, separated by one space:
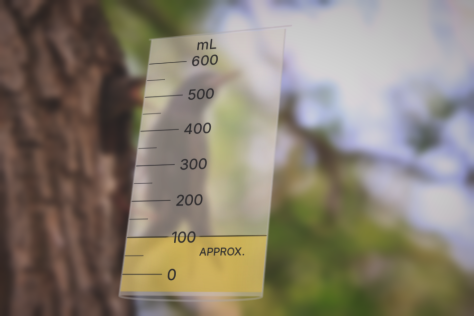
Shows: 100 mL
